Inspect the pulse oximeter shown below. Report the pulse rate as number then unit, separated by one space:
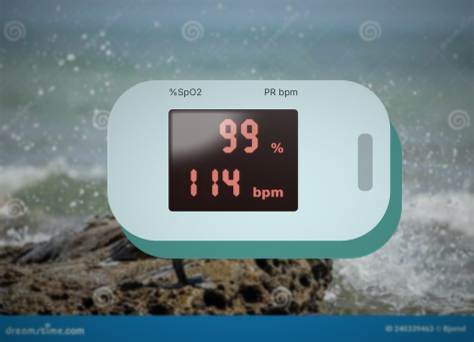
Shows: 114 bpm
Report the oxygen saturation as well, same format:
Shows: 99 %
